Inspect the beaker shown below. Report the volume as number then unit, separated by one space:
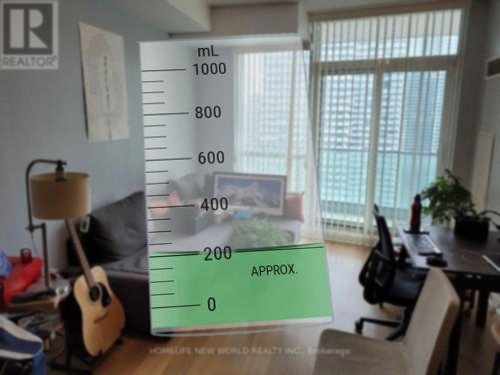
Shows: 200 mL
